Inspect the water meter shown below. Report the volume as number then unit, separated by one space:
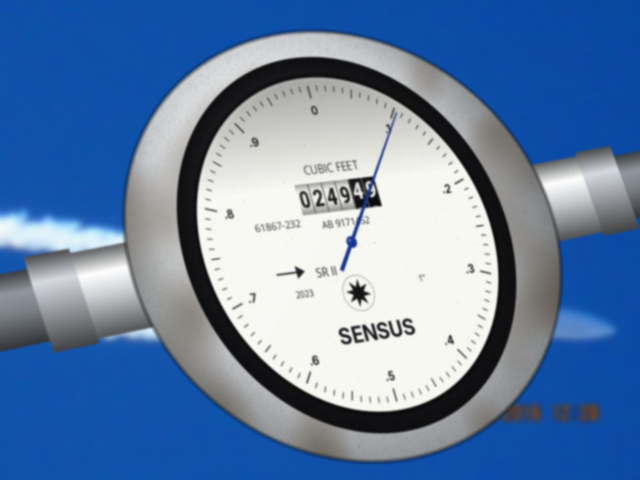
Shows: 24949.10 ft³
